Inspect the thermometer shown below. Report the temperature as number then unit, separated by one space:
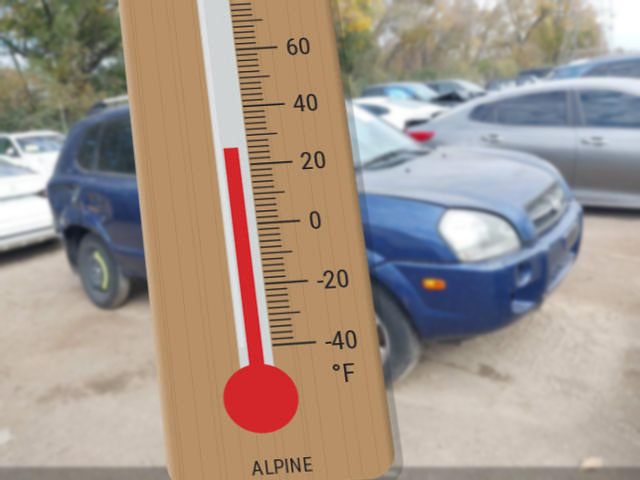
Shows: 26 °F
